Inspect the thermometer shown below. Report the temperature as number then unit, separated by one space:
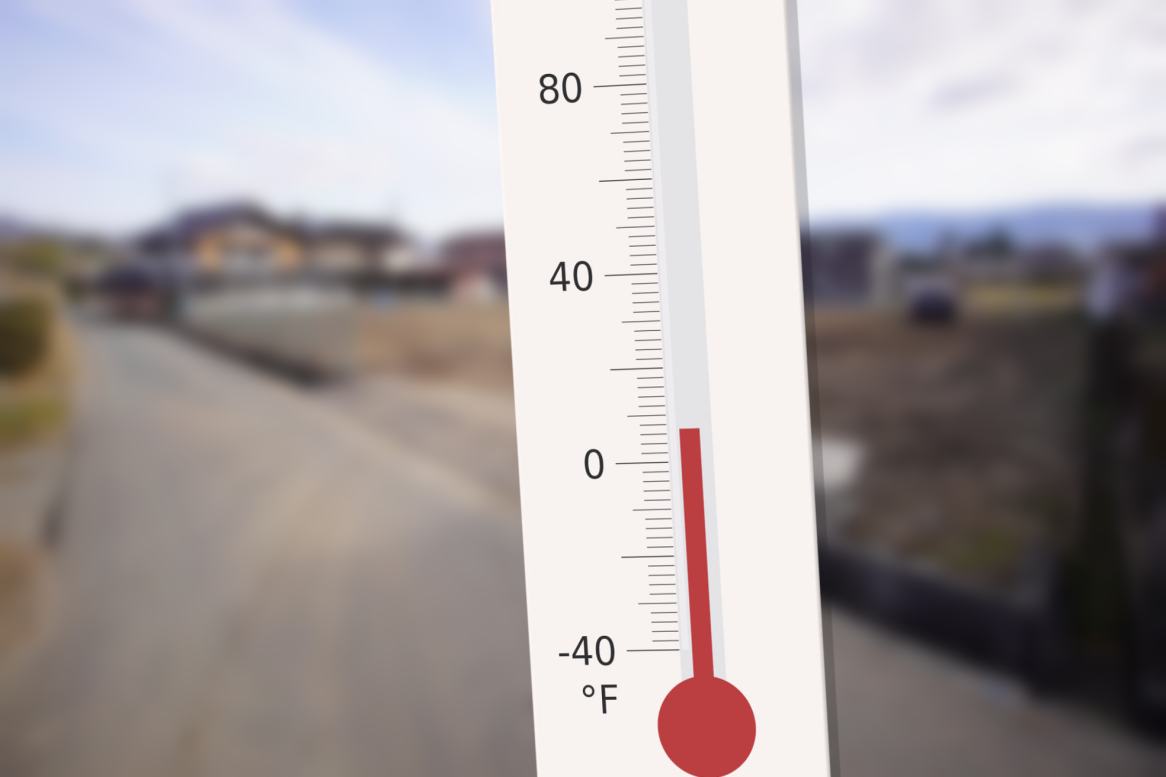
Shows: 7 °F
